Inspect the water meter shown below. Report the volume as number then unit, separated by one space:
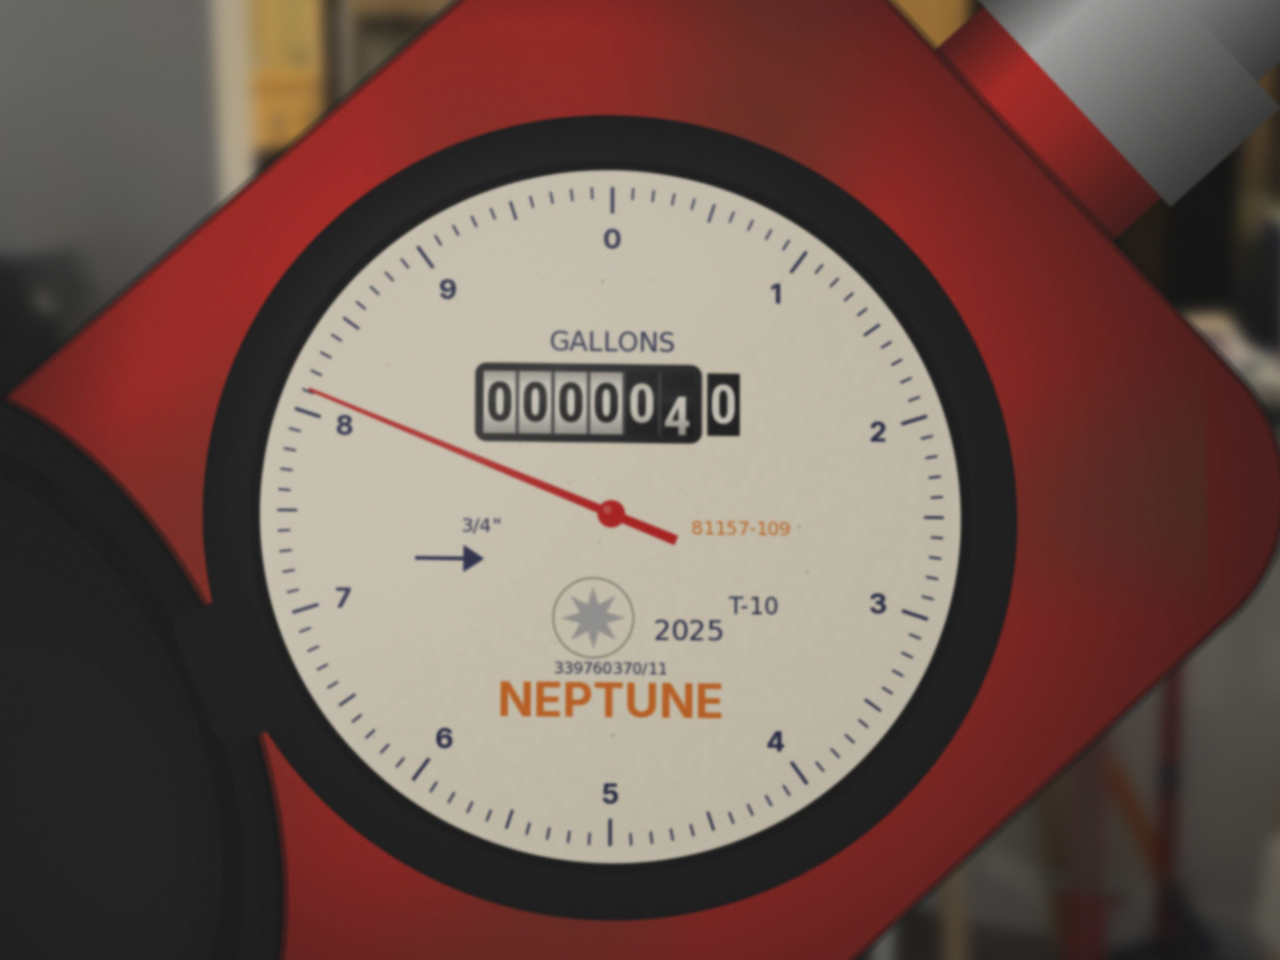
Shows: 38.1 gal
